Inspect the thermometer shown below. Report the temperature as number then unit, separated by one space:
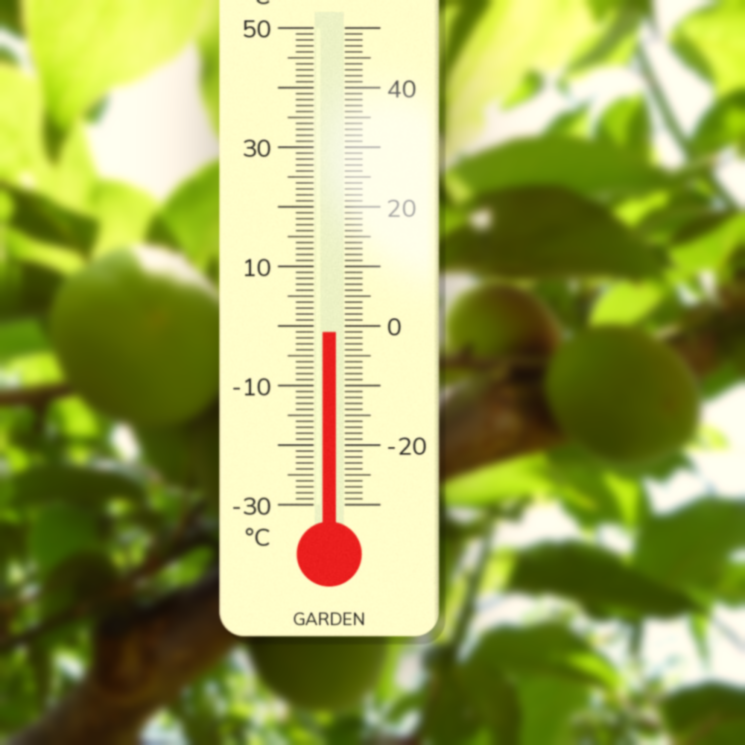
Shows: -1 °C
